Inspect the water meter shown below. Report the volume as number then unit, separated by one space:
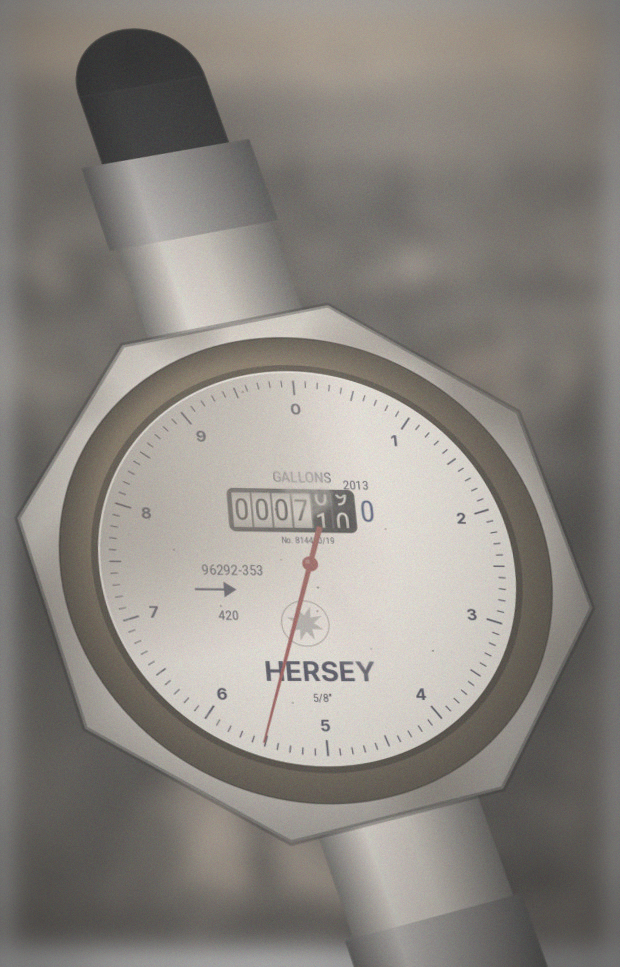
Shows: 7095.5 gal
